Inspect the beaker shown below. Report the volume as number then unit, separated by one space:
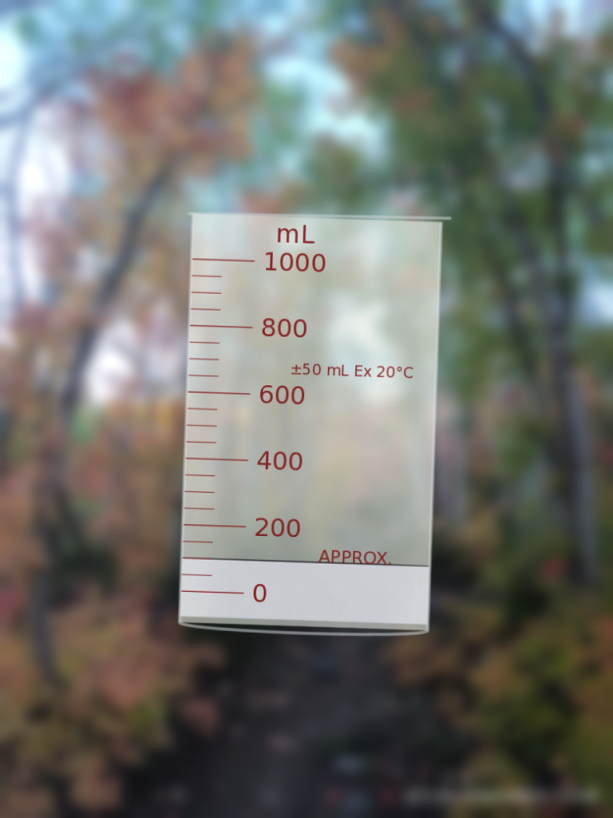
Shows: 100 mL
